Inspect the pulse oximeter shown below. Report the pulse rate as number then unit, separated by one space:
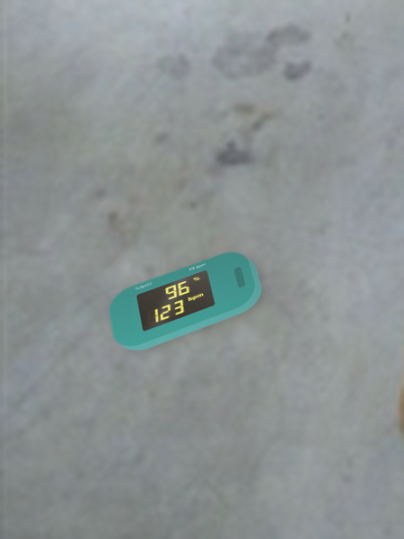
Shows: 123 bpm
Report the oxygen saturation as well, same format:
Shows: 96 %
